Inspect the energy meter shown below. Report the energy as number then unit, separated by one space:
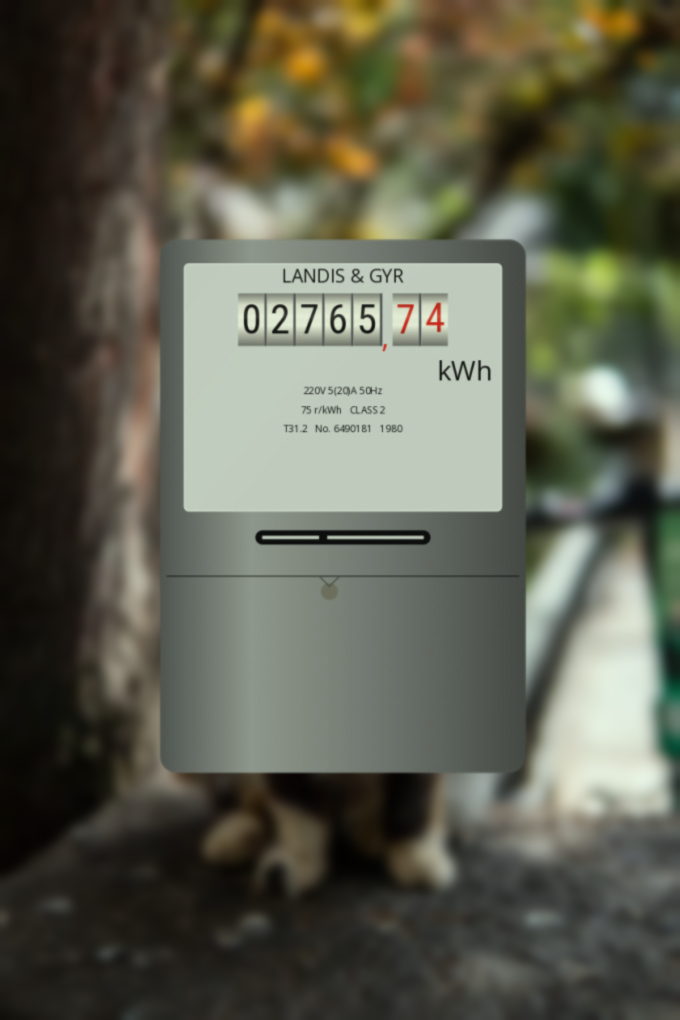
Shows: 2765.74 kWh
